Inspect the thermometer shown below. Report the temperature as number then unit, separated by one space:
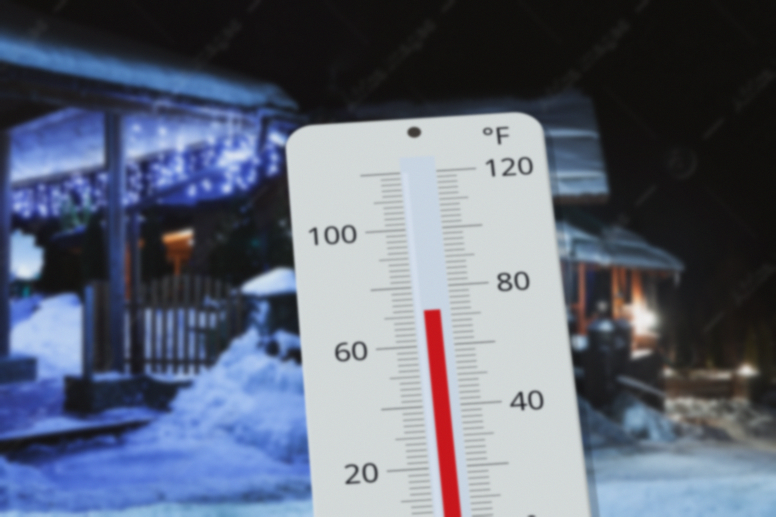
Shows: 72 °F
